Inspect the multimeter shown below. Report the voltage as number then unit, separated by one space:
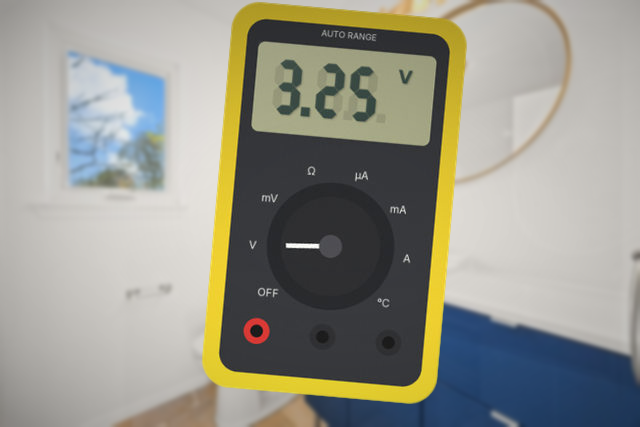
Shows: 3.25 V
